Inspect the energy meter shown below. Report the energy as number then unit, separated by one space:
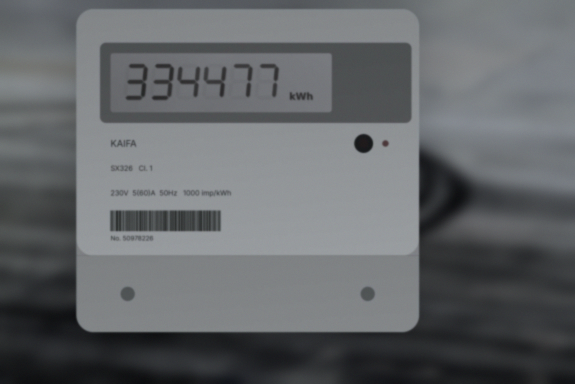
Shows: 334477 kWh
